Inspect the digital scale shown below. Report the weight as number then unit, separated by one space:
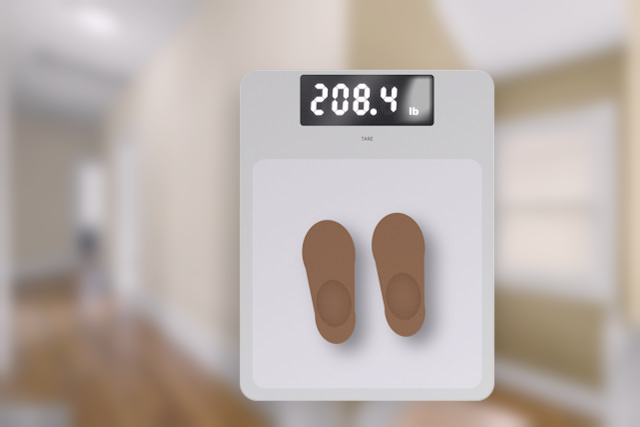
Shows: 208.4 lb
